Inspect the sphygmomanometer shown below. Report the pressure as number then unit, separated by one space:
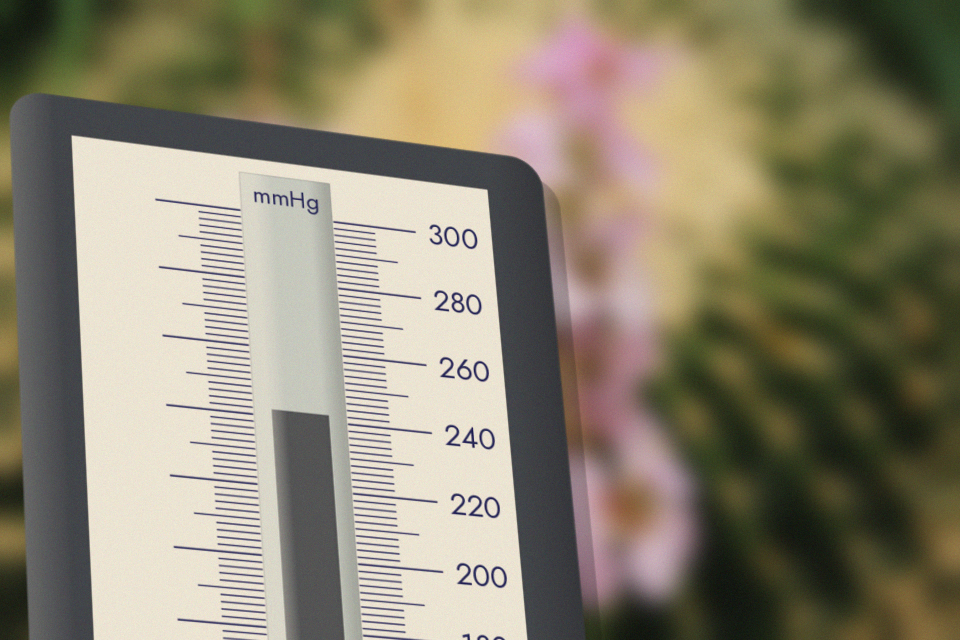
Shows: 242 mmHg
